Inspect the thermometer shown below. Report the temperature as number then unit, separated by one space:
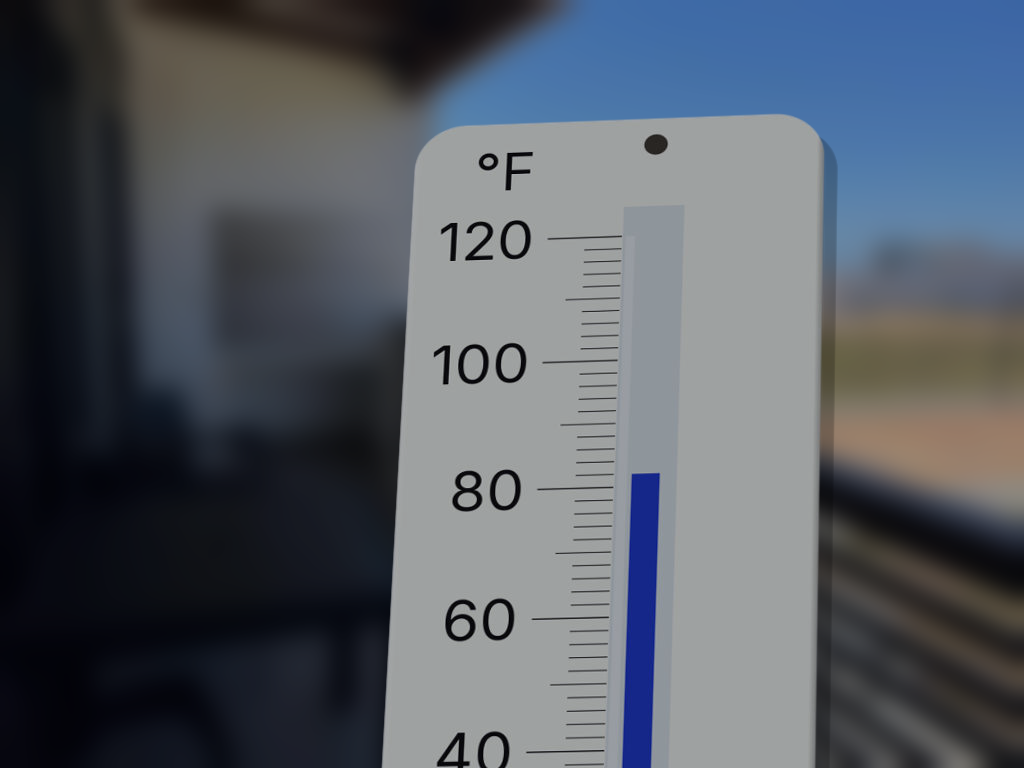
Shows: 82 °F
